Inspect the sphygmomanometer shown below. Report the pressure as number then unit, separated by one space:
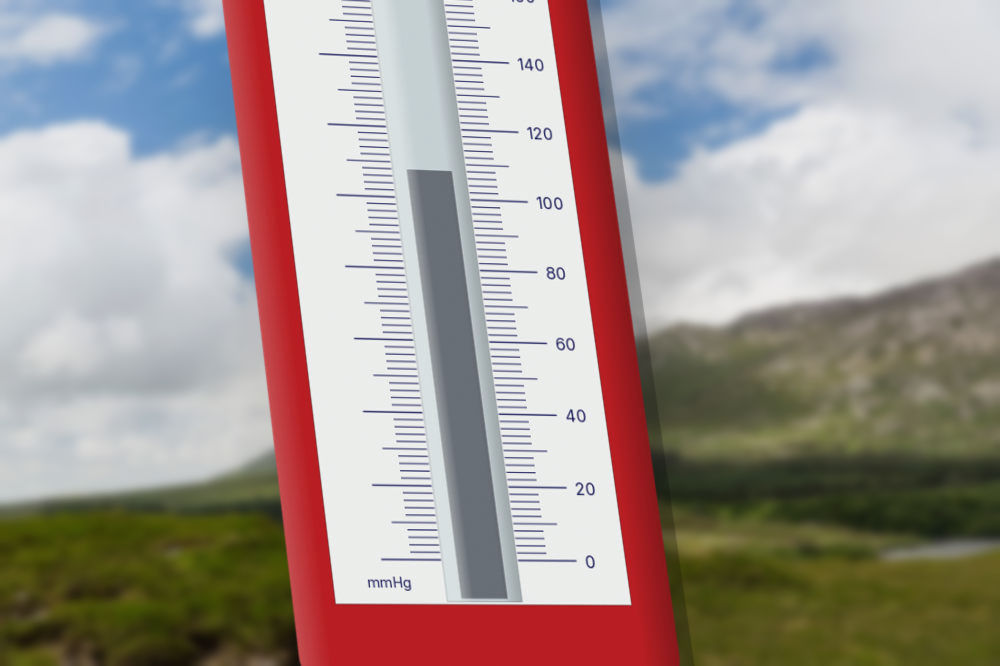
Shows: 108 mmHg
